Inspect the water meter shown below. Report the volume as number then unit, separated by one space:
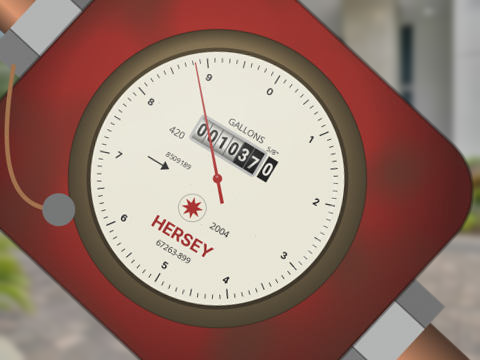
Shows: 10368.8 gal
